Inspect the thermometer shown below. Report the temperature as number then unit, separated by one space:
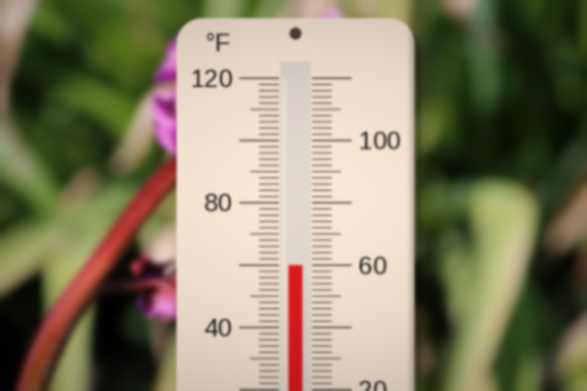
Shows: 60 °F
